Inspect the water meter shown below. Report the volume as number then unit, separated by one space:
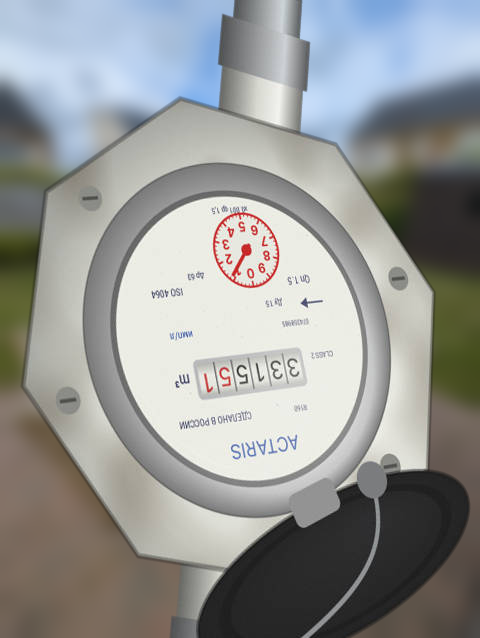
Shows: 3315.511 m³
